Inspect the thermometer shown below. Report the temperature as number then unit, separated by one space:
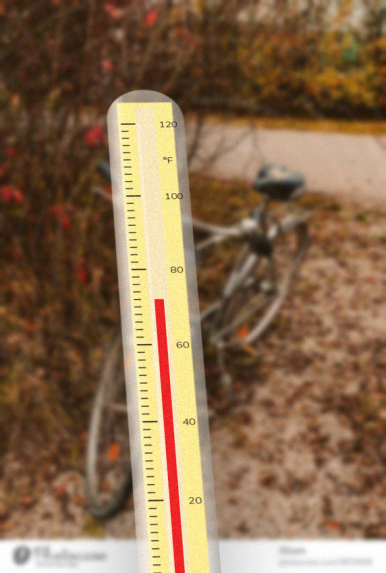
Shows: 72 °F
